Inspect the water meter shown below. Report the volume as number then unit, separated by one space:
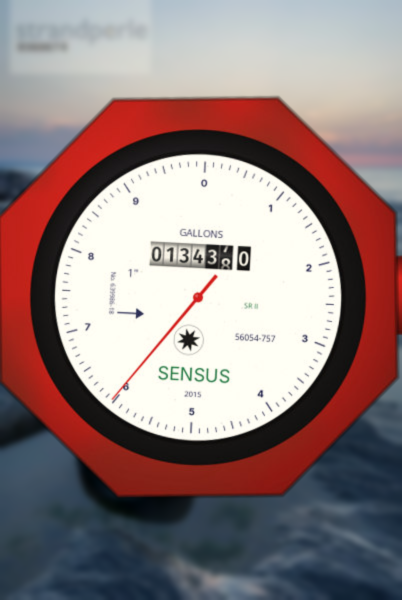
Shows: 134376.0 gal
